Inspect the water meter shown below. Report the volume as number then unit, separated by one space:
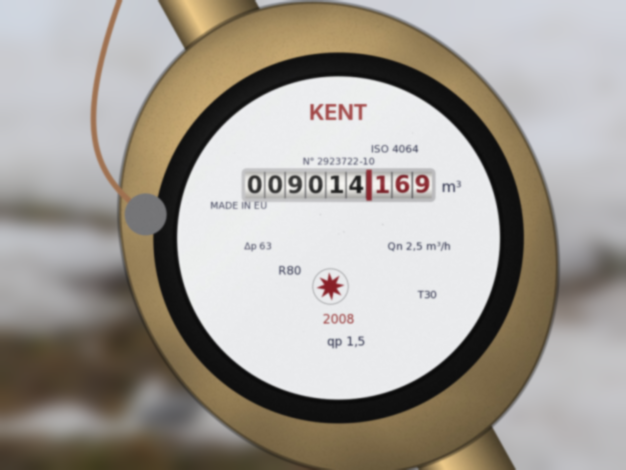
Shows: 9014.169 m³
